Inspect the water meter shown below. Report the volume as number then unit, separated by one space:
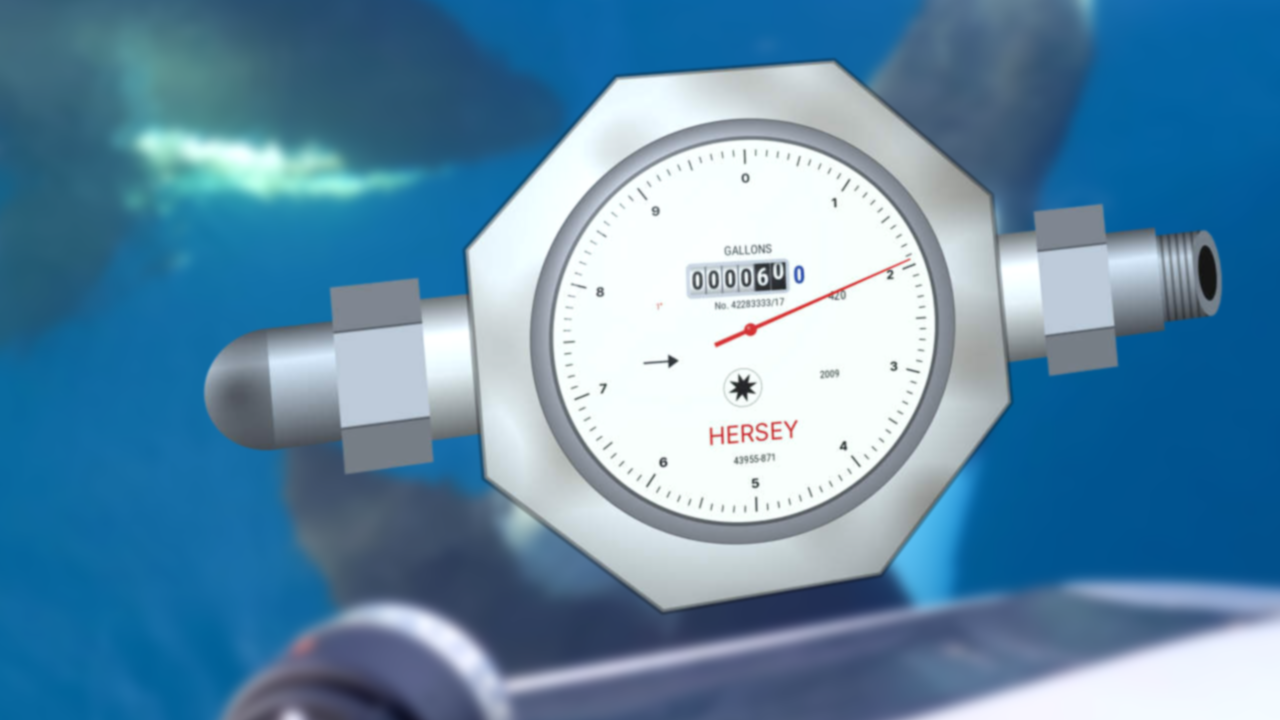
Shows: 601.9 gal
